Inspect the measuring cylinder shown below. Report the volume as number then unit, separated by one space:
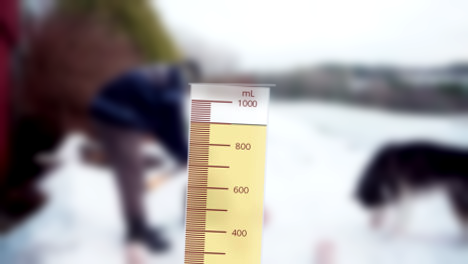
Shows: 900 mL
